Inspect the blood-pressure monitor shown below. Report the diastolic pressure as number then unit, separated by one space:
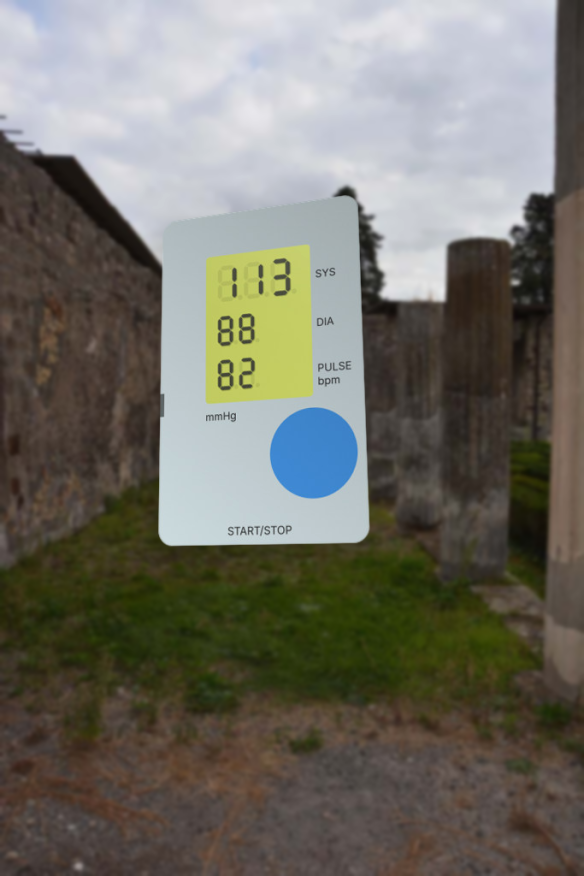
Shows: 88 mmHg
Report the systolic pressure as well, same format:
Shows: 113 mmHg
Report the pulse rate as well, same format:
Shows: 82 bpm
